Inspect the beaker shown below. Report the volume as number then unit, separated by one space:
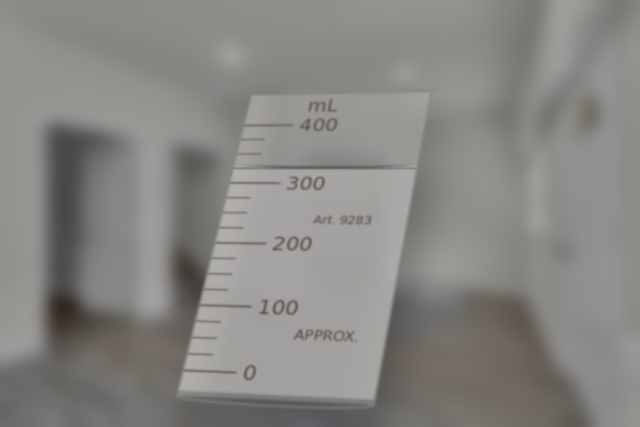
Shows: 325 mL
